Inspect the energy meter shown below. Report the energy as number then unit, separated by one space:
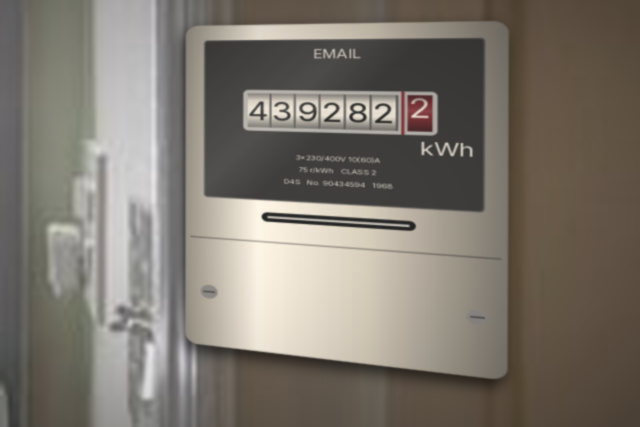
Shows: 439282.2 kWh
